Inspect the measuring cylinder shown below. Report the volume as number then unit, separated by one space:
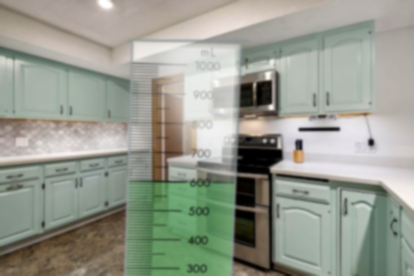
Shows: 600 mL
